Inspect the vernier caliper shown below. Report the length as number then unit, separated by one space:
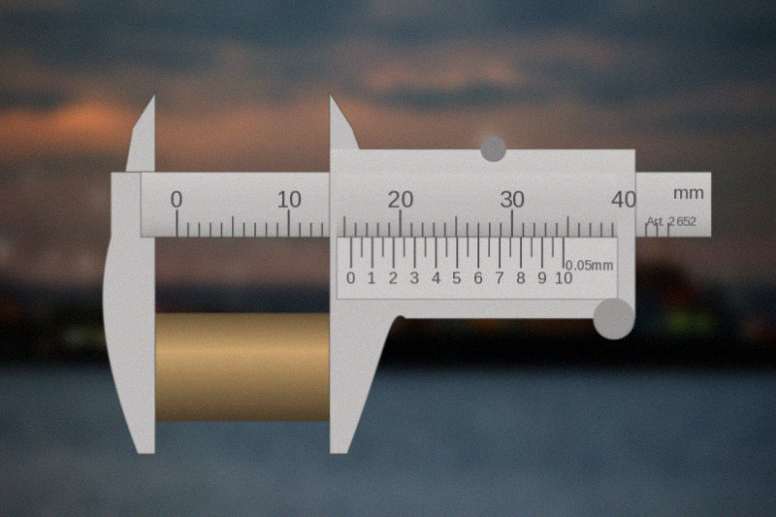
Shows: 15.6 mm
